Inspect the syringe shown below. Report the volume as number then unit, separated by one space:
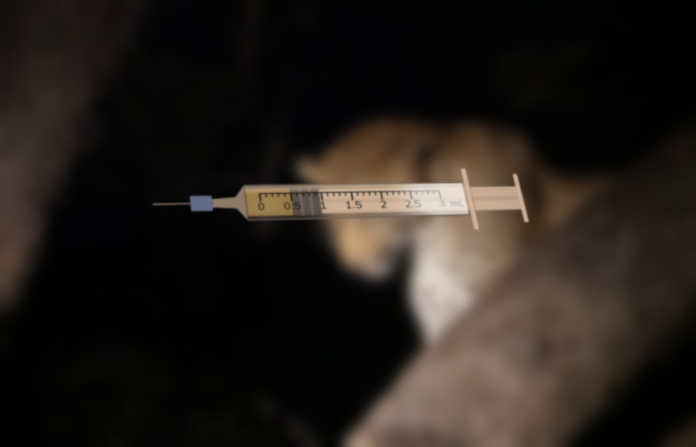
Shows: 0.5 mL
